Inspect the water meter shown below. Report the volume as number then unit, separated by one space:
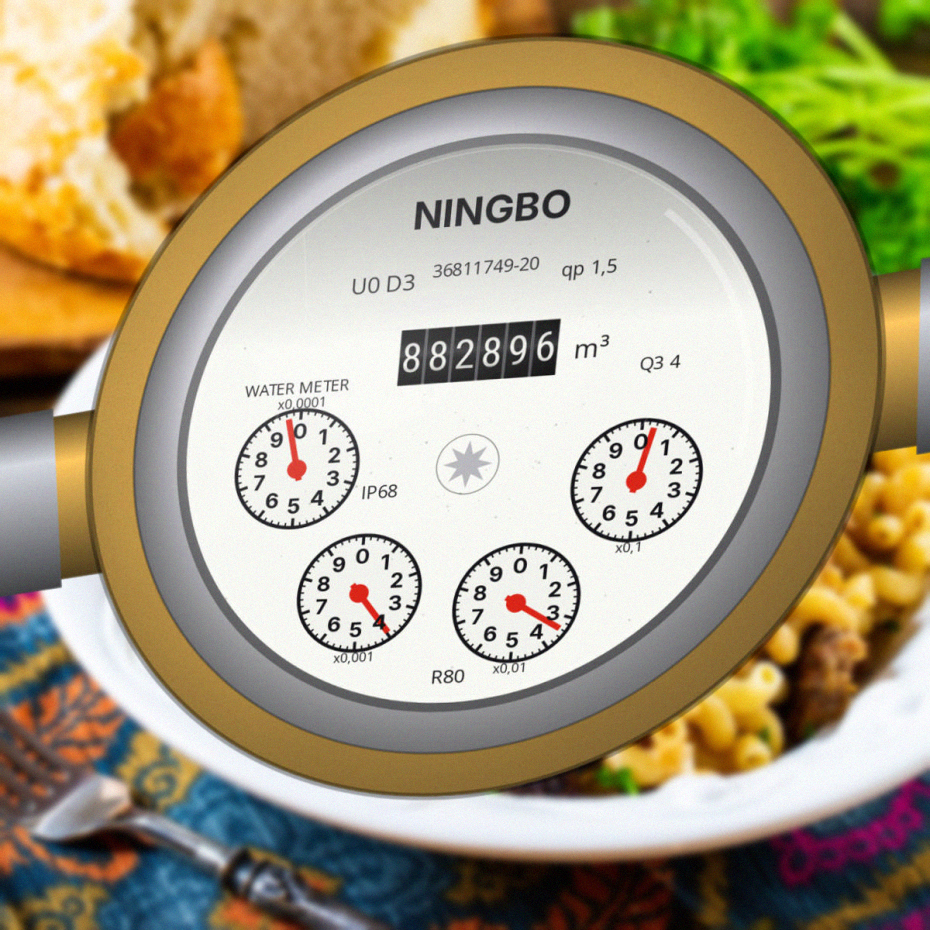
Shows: 882896.0339 m³
